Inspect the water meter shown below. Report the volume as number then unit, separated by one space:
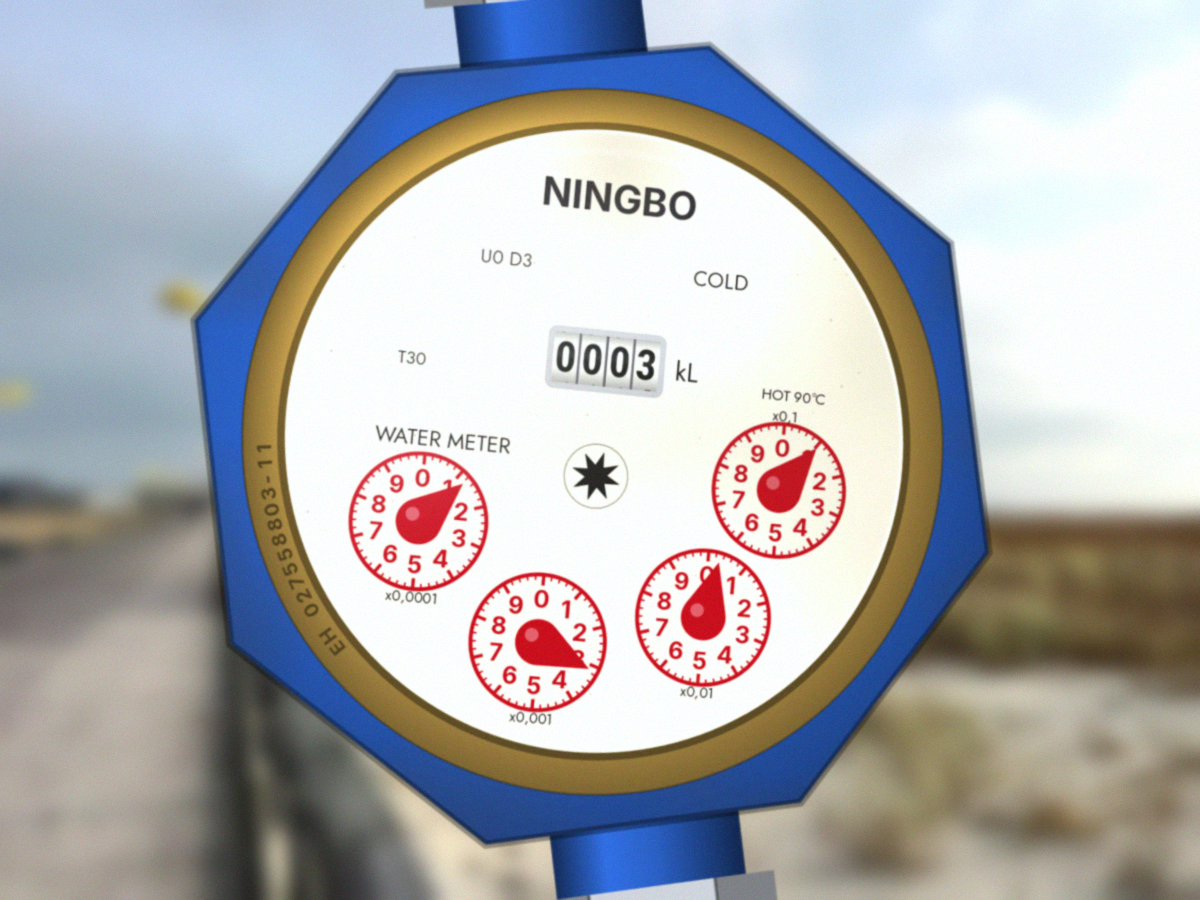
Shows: 3.1031 kL
